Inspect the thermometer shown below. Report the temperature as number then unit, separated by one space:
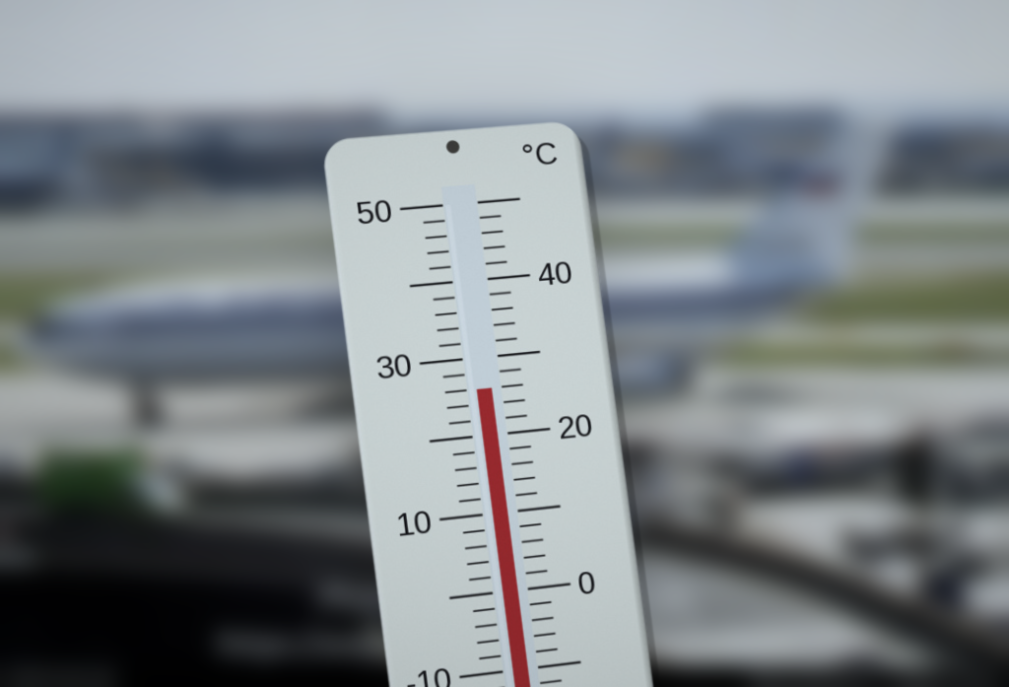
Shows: 26 °C
